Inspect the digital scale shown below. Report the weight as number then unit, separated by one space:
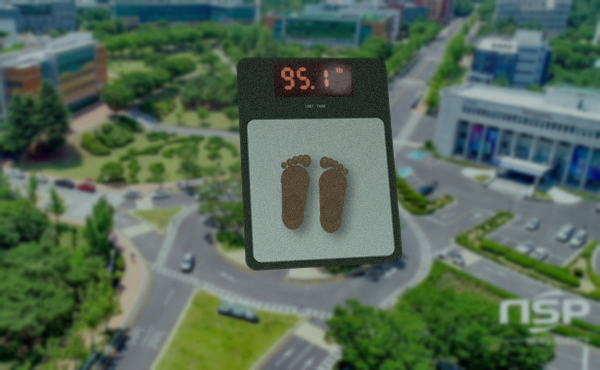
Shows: 95.1 lb
